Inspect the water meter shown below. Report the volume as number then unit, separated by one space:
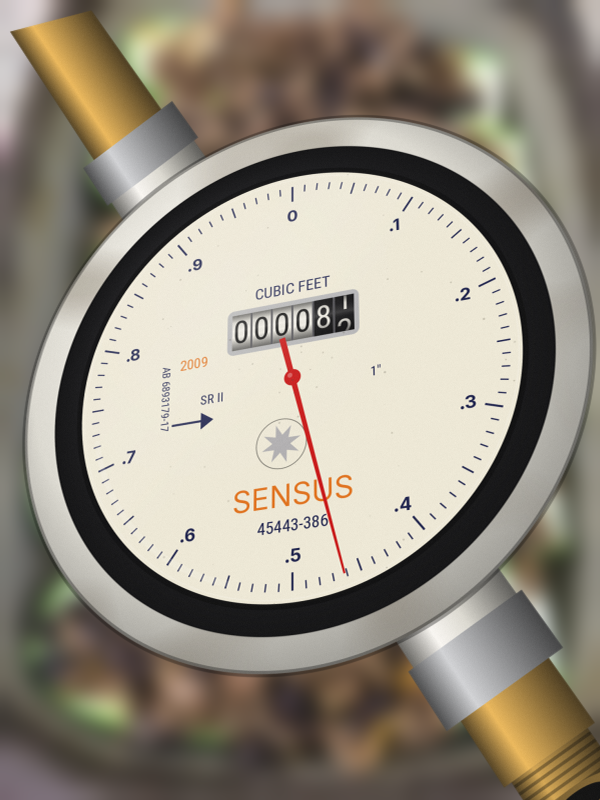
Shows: 81.46 ft³
